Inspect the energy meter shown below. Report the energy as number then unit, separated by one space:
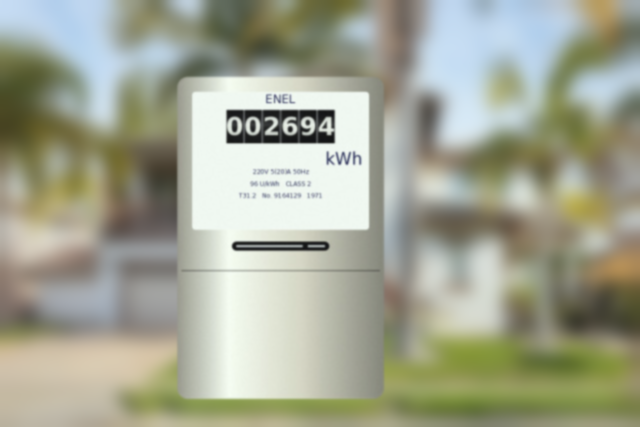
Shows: 2694 kWh
